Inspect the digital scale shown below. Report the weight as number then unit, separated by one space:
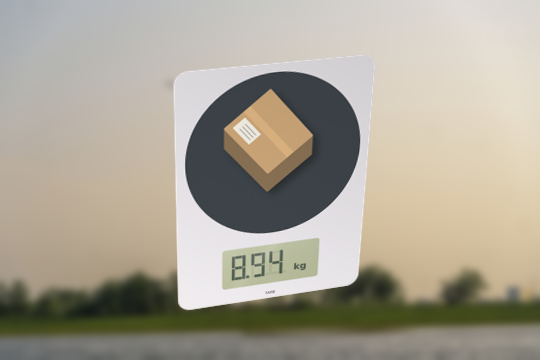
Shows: 8.94 kg
